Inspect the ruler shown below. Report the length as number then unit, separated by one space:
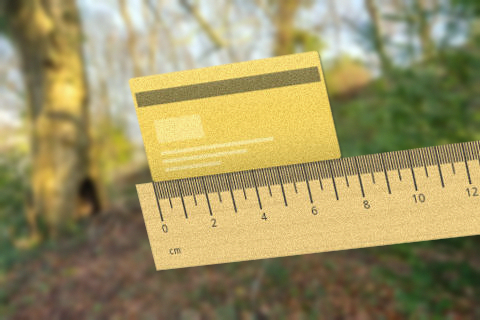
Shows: 7.5 cm
